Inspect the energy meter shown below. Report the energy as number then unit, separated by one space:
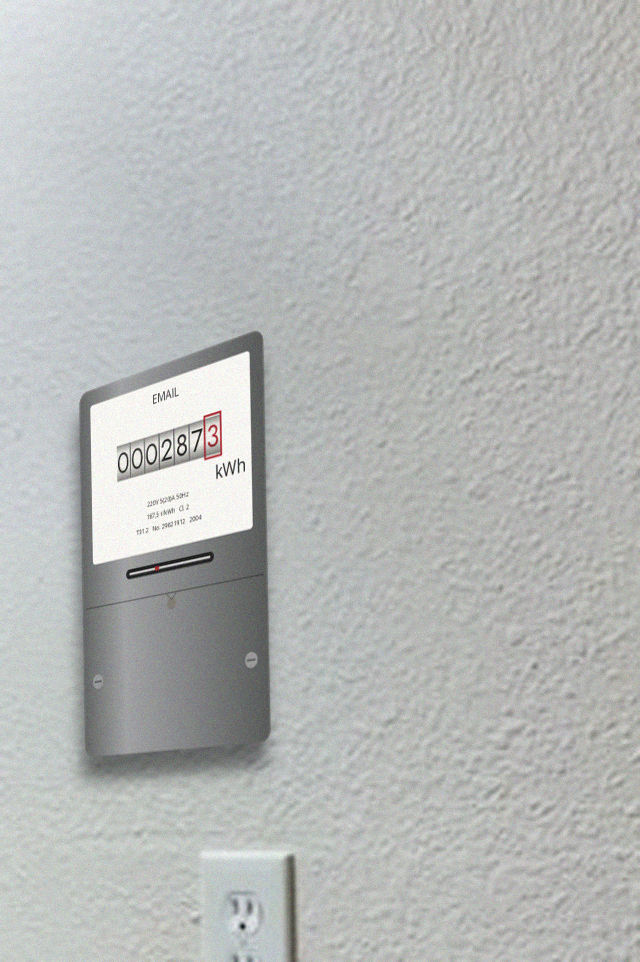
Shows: 287.3 kWh
